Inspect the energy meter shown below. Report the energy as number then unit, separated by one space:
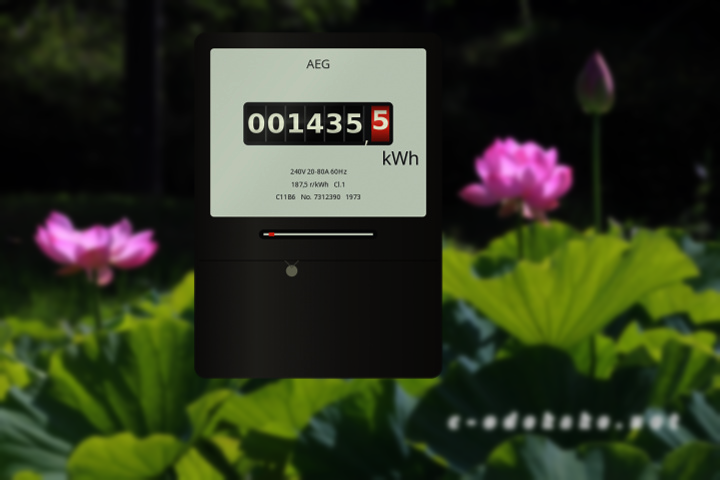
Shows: 1435.5 kWh
